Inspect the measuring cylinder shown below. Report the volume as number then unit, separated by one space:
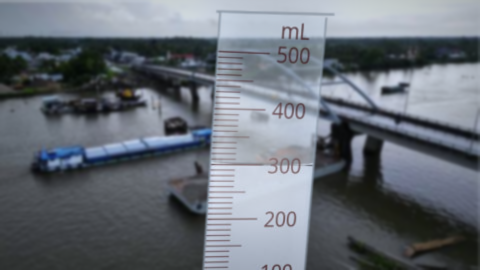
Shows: 300 mL
